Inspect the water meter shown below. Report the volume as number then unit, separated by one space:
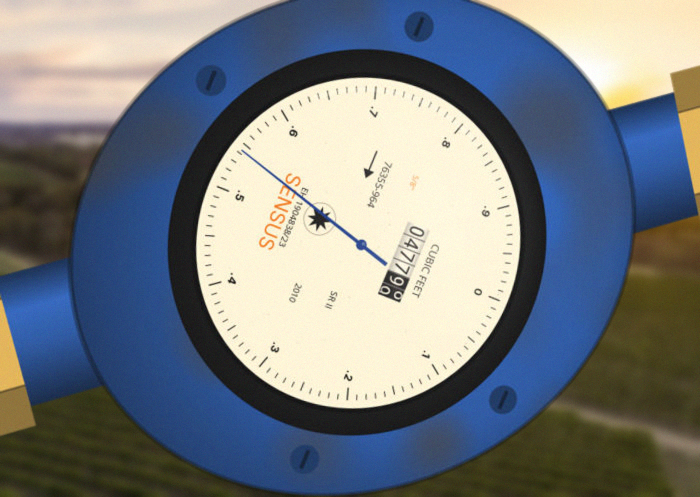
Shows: 47798.54 ft³
